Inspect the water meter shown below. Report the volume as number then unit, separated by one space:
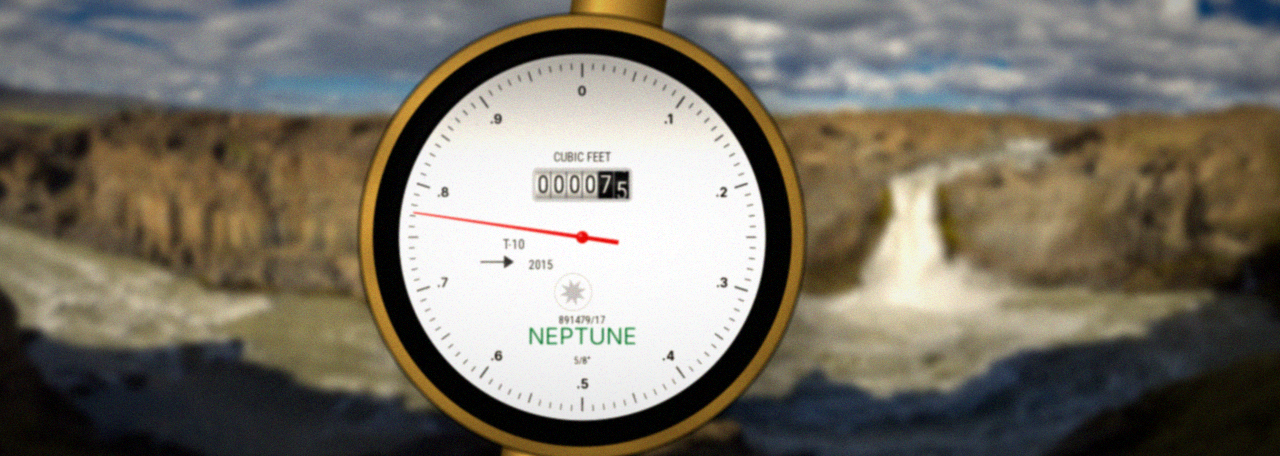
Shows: 74.77 ft³
